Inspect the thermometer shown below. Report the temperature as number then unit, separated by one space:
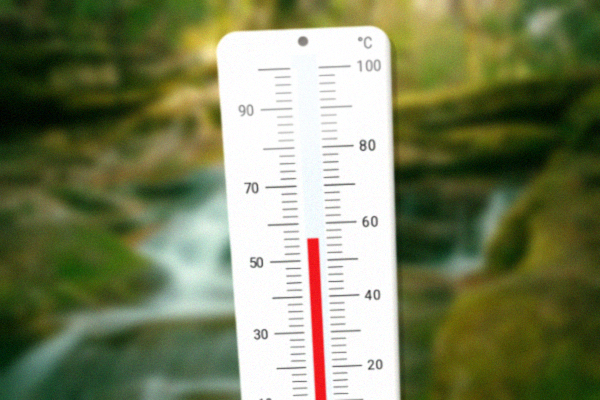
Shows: 56 °C
